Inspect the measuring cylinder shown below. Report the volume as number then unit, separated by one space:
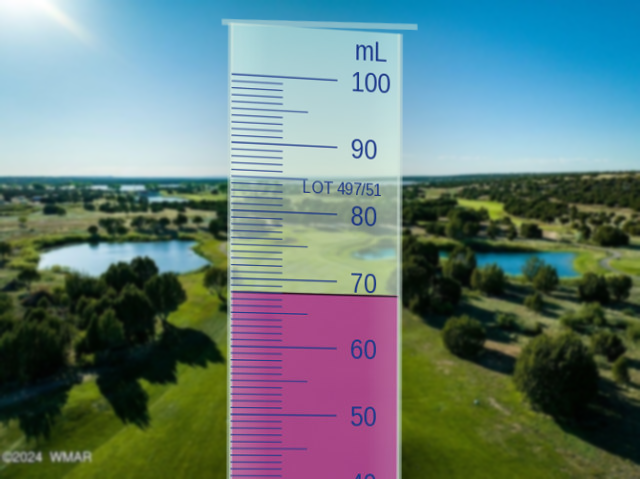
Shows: 68 mL
